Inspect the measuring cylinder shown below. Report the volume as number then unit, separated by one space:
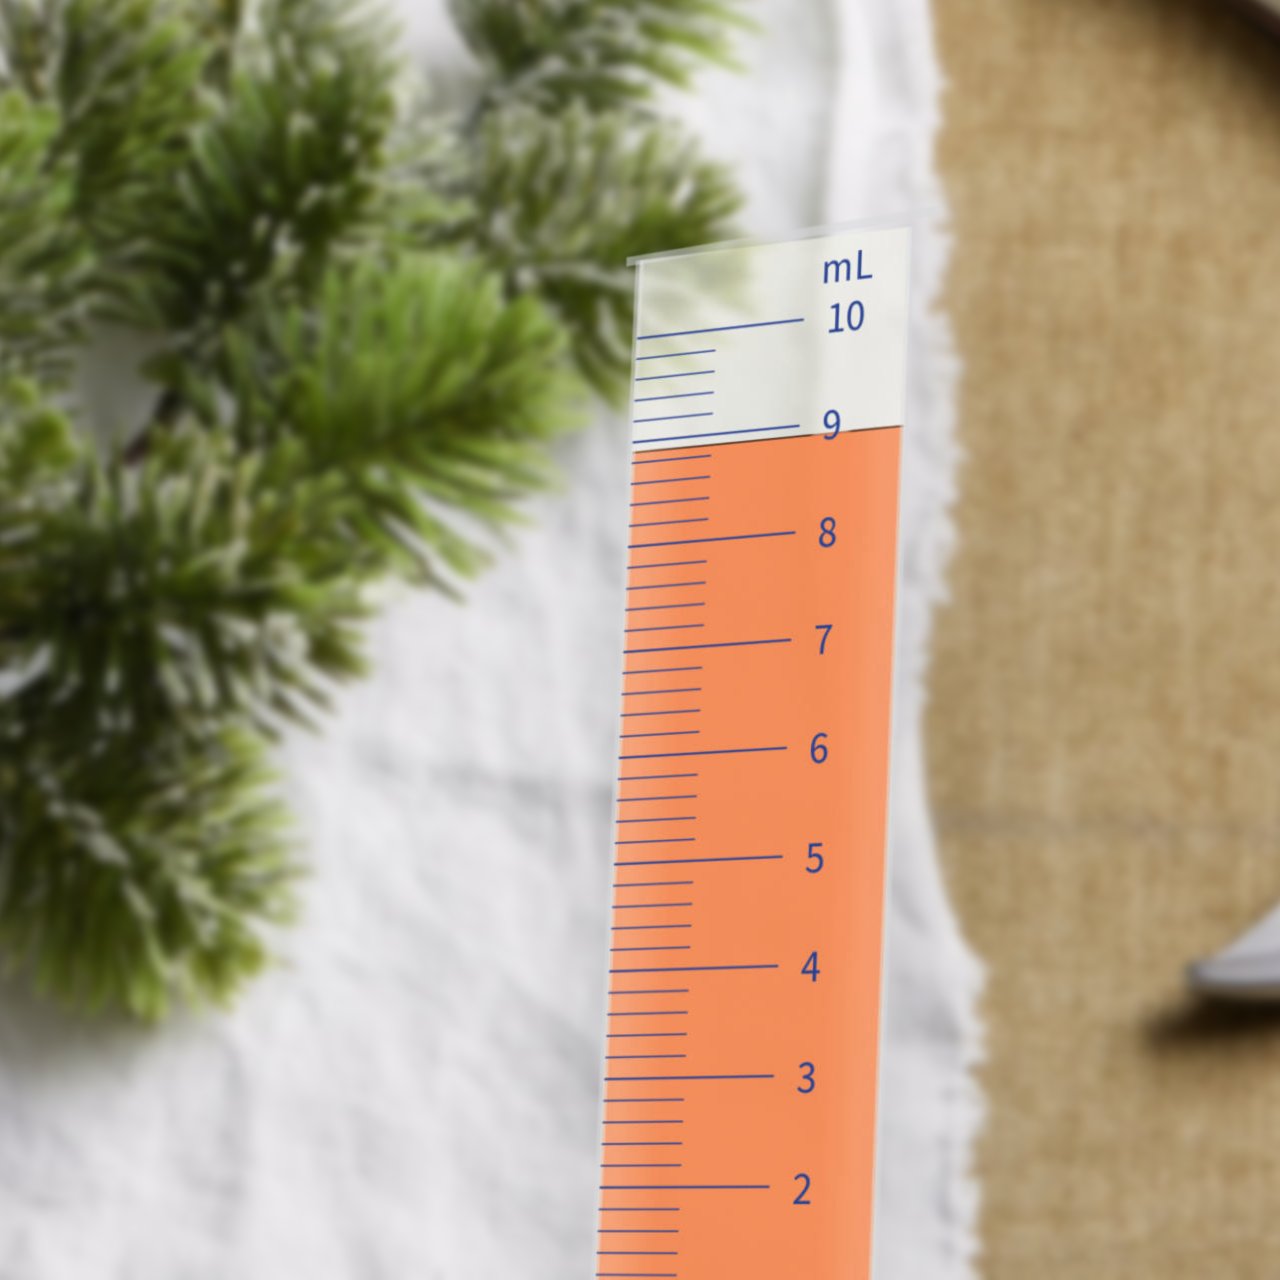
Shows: 8.9 mL
